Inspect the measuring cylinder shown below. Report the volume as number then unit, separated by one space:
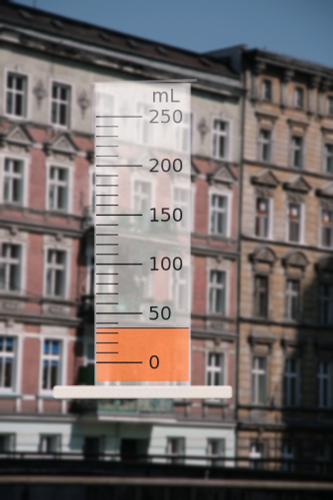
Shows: 35 mL
